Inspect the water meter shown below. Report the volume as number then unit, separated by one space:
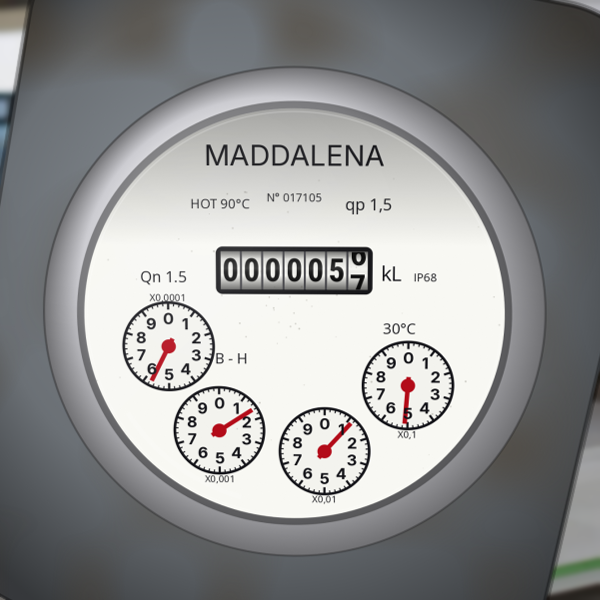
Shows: 56.5115 kL
